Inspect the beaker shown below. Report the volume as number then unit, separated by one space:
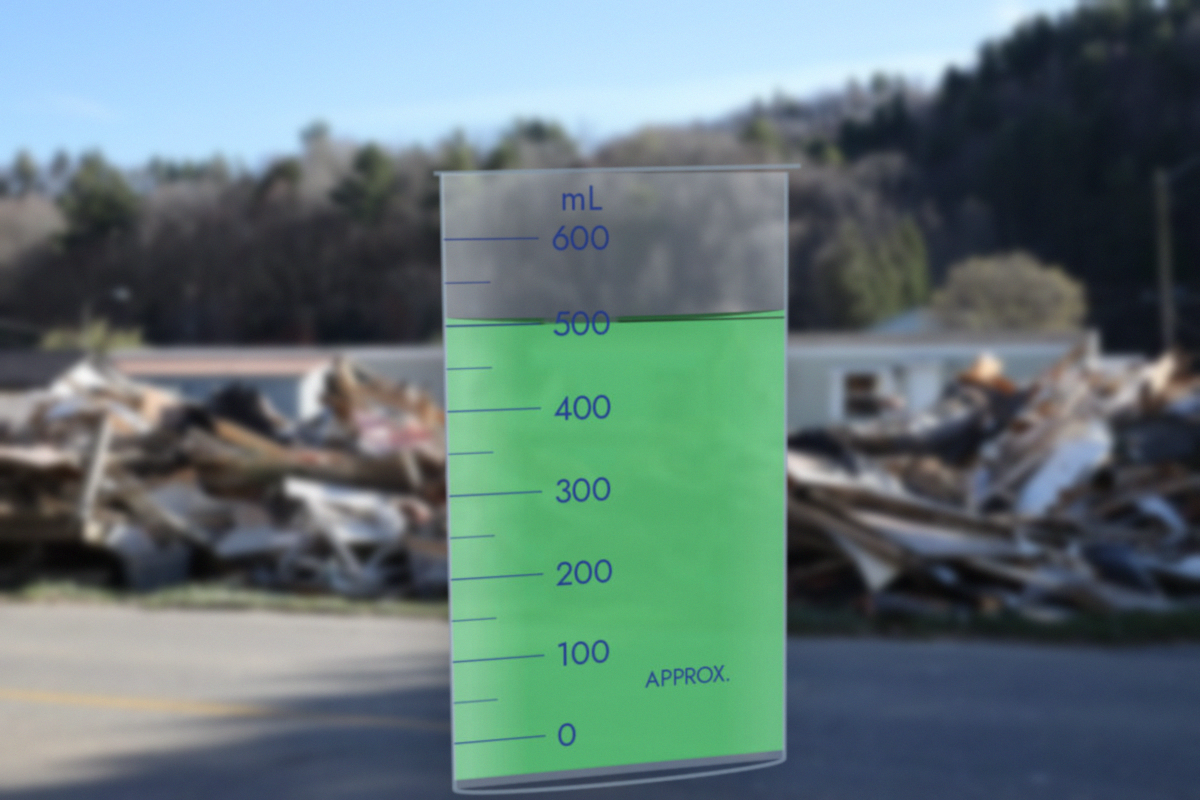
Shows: 500 mL
